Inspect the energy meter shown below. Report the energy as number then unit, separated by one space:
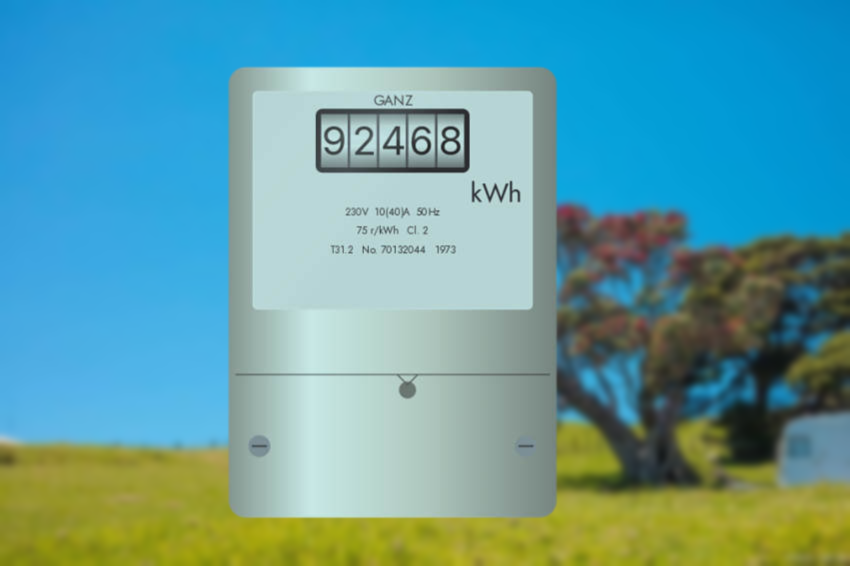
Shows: 92468 kWh
